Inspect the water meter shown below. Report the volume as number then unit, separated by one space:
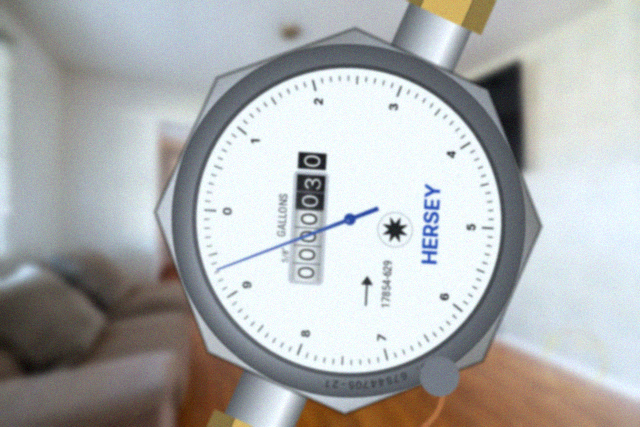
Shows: 29.3 gal
